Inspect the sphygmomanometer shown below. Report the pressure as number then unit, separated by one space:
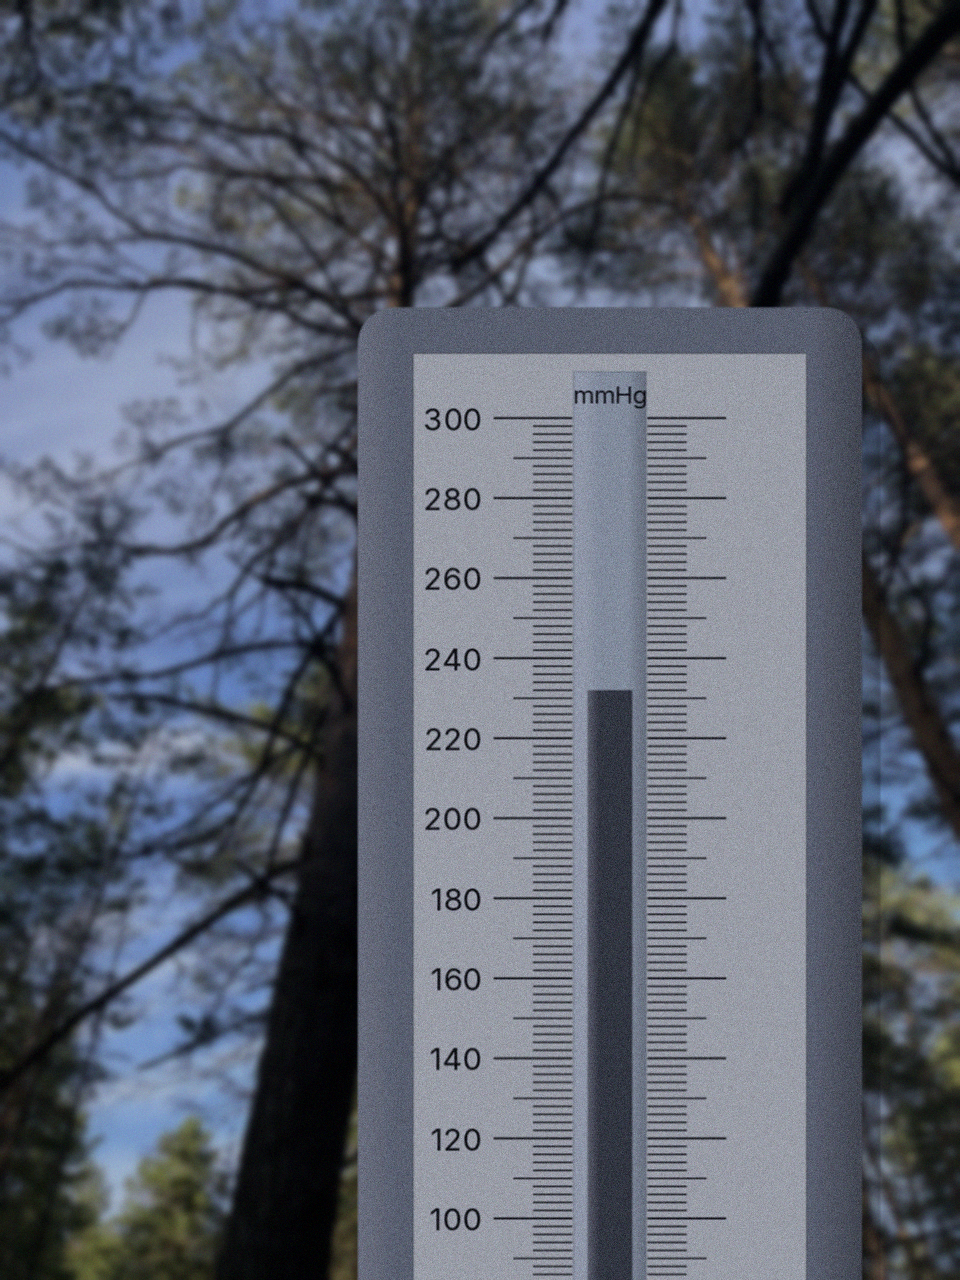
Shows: 232 mmHg
